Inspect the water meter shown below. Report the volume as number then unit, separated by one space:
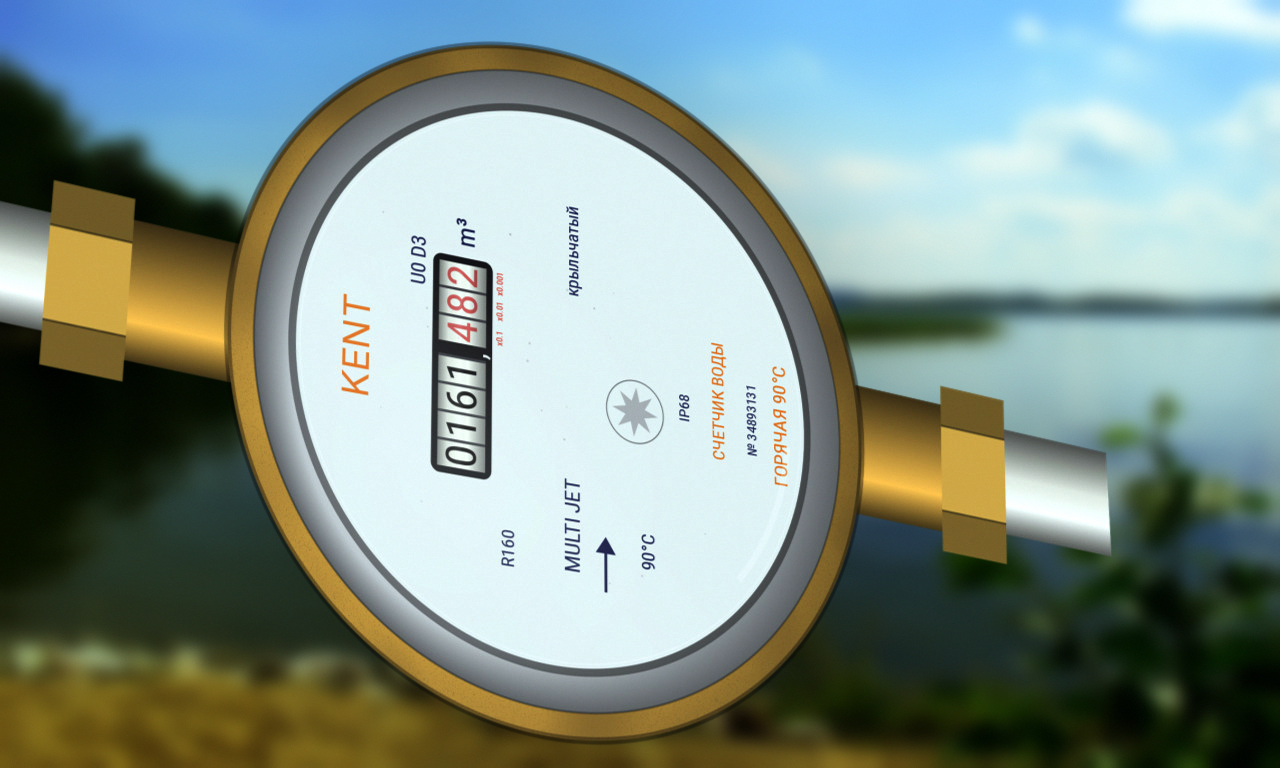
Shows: 161.482 m³
